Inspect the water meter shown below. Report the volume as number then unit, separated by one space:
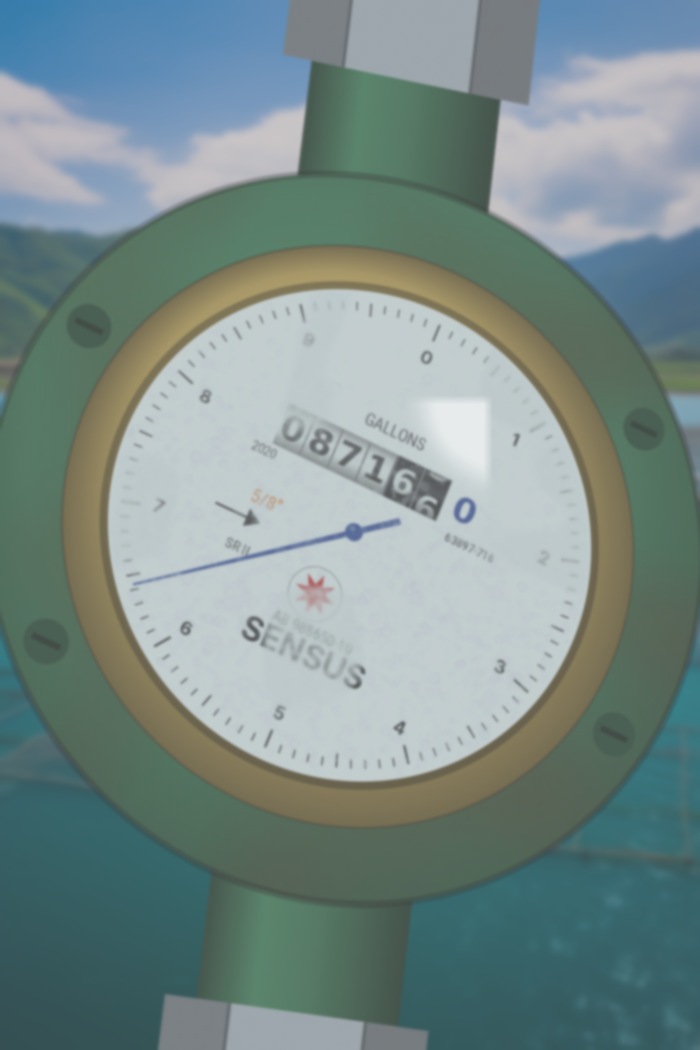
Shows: 871656.4 gal
